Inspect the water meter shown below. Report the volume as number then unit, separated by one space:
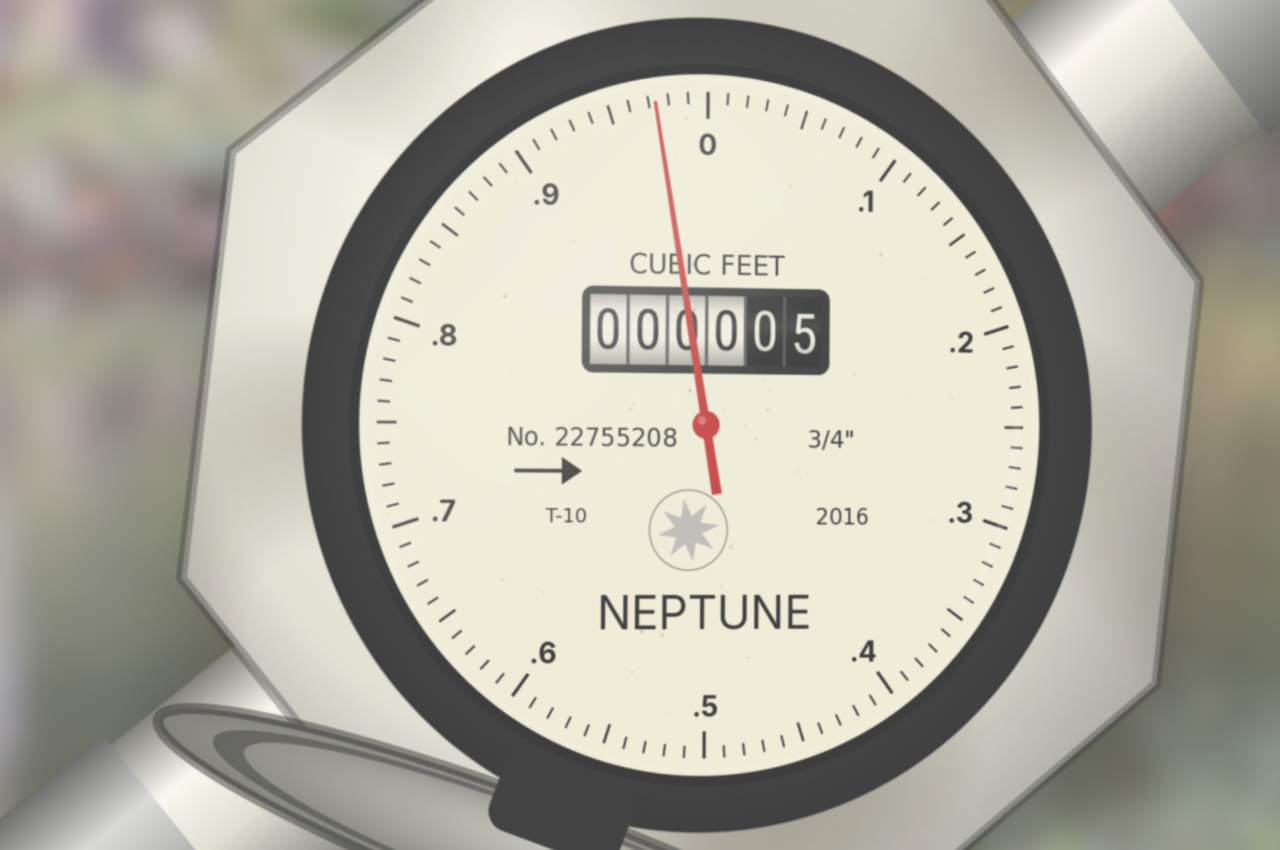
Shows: 4.97 ft³
